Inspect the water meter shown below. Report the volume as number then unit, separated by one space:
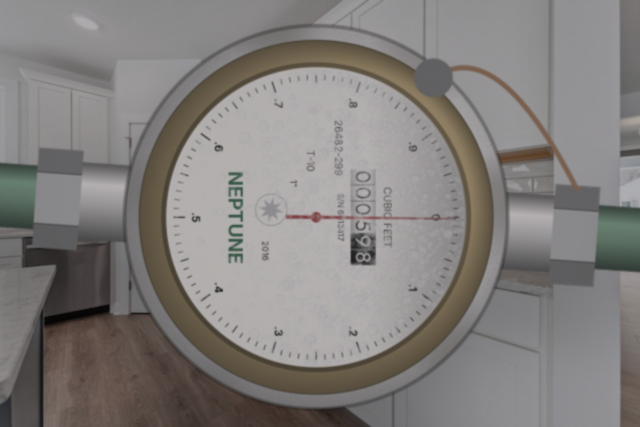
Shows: 598.00 ft³
